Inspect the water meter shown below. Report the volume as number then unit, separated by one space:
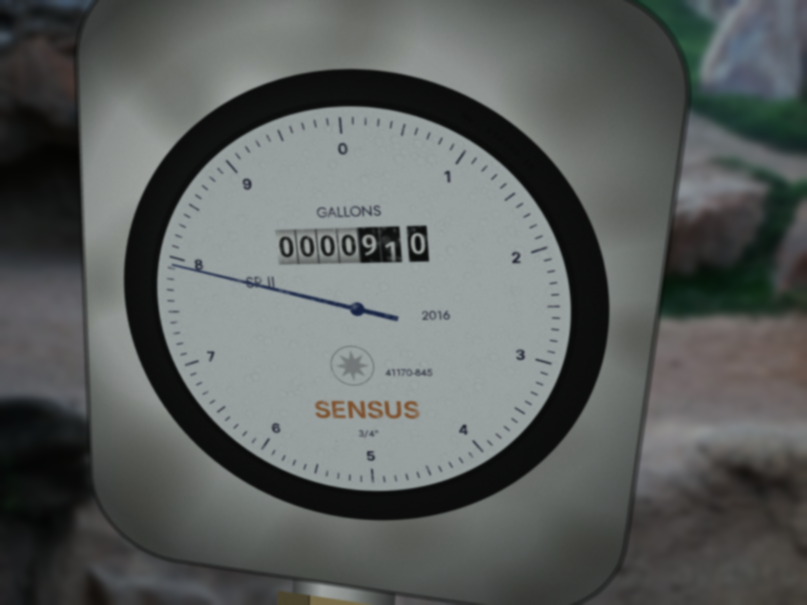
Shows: 907.9 gal
